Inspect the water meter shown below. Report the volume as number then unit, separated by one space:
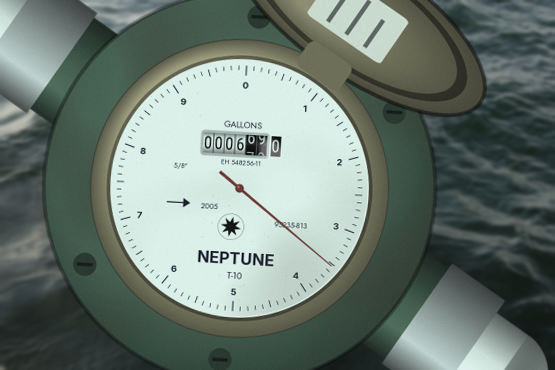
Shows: 6693.5 gal
